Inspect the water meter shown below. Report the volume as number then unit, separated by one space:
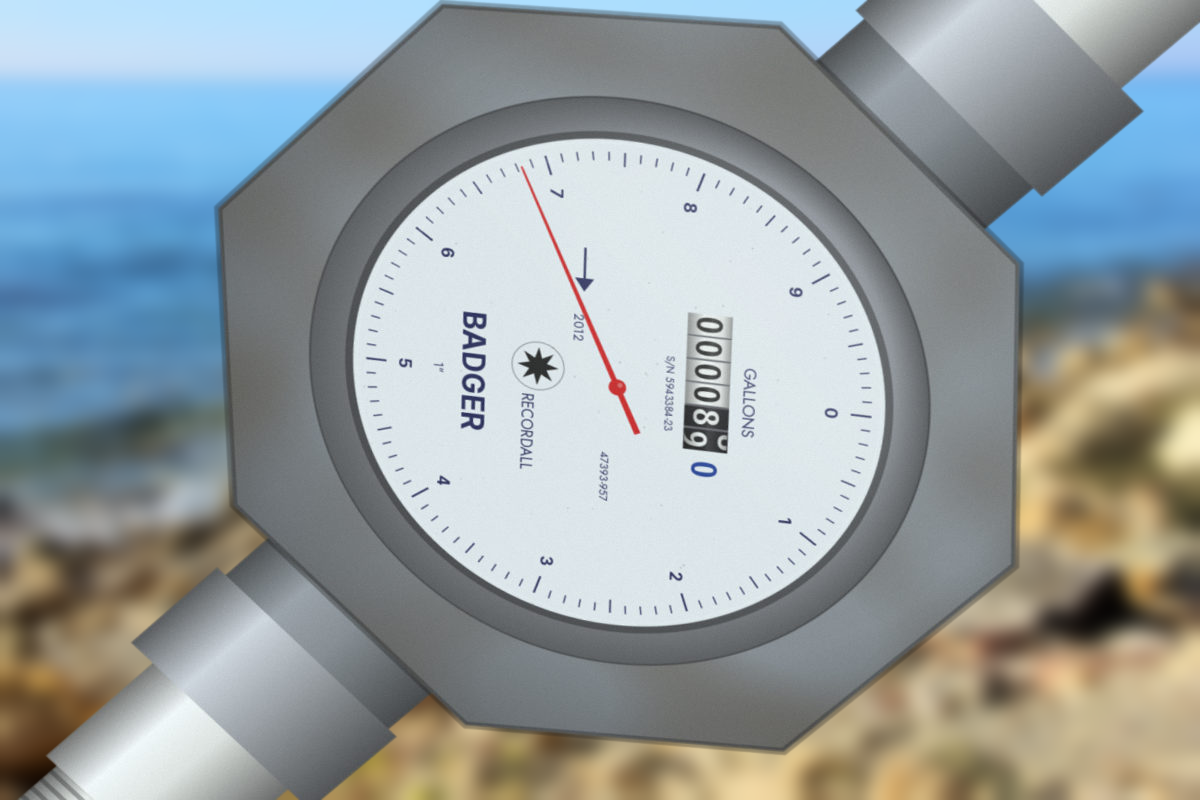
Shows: 886.8 gal
